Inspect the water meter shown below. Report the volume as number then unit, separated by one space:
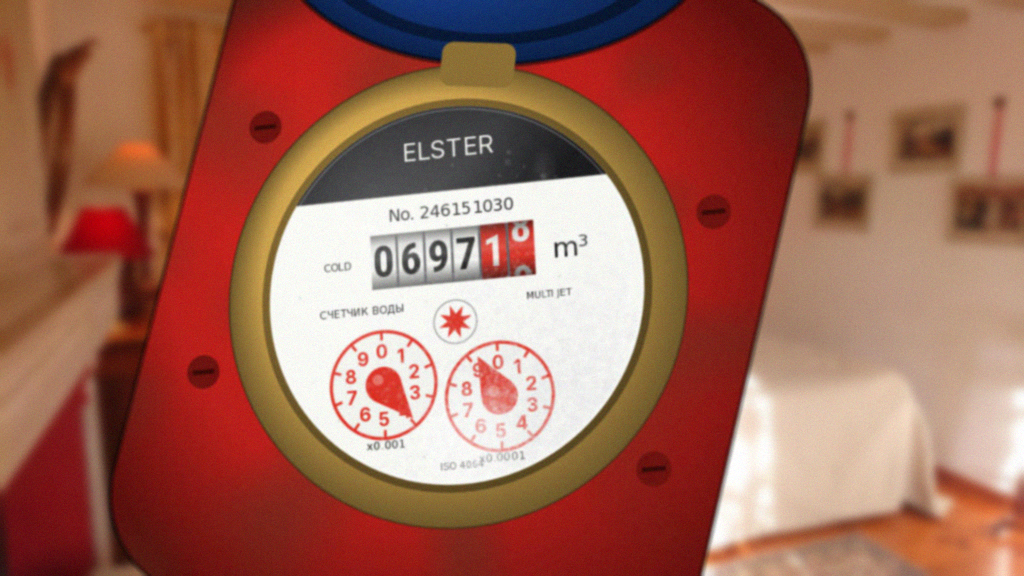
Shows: 697.1839 m³
